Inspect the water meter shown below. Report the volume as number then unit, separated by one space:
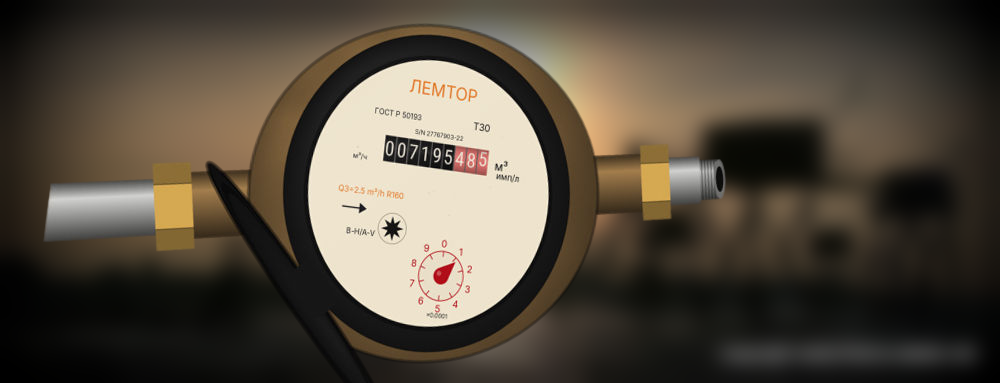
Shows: 7195.4851 m³
